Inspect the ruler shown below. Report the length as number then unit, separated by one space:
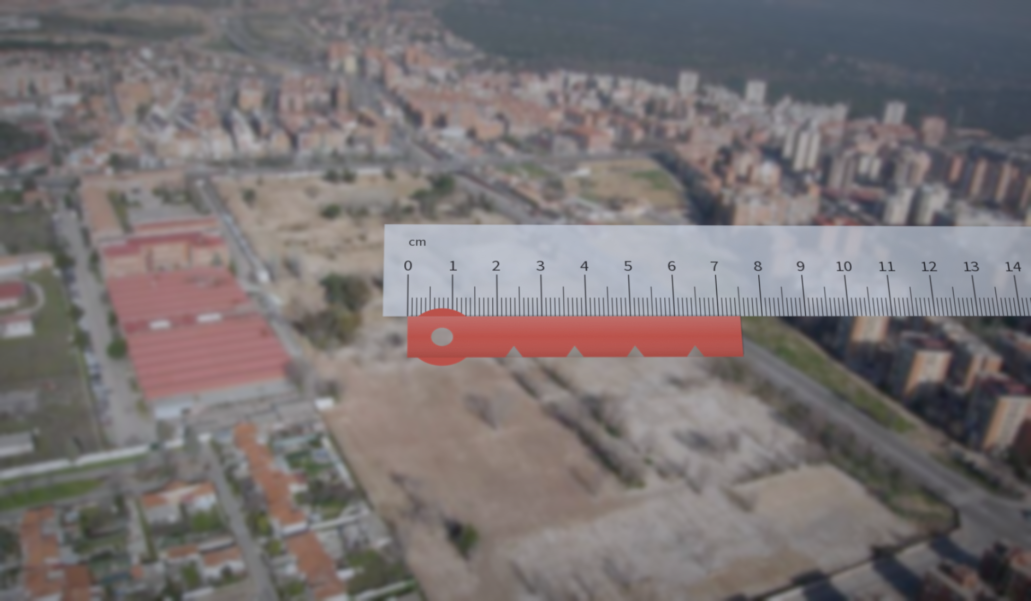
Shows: 7.5 cm
